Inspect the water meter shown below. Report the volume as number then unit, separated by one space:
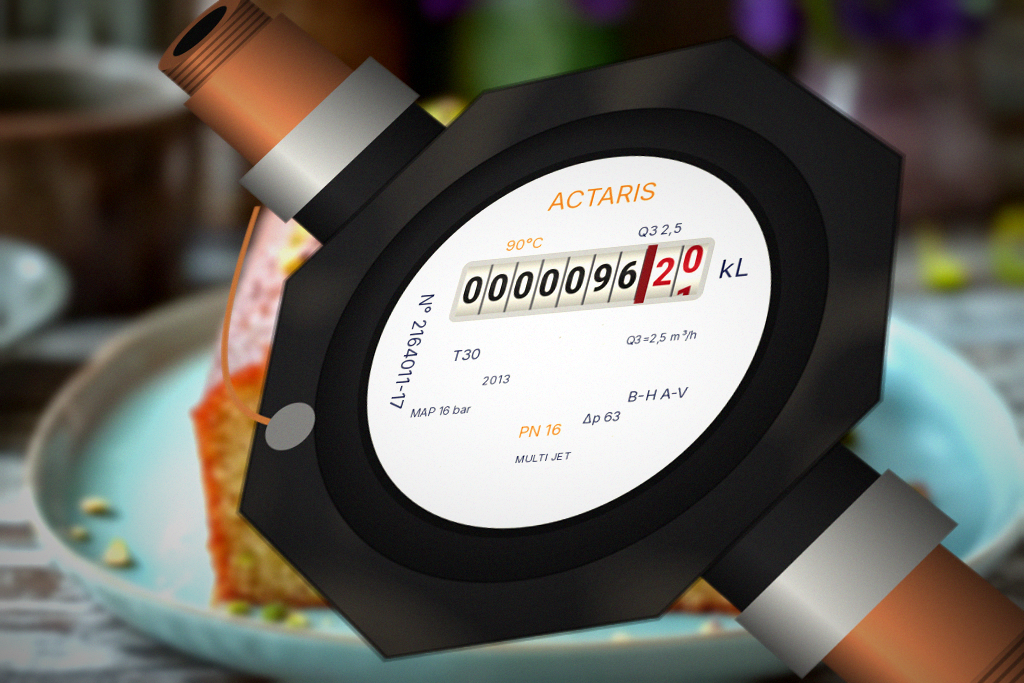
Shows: 96.20 kL
